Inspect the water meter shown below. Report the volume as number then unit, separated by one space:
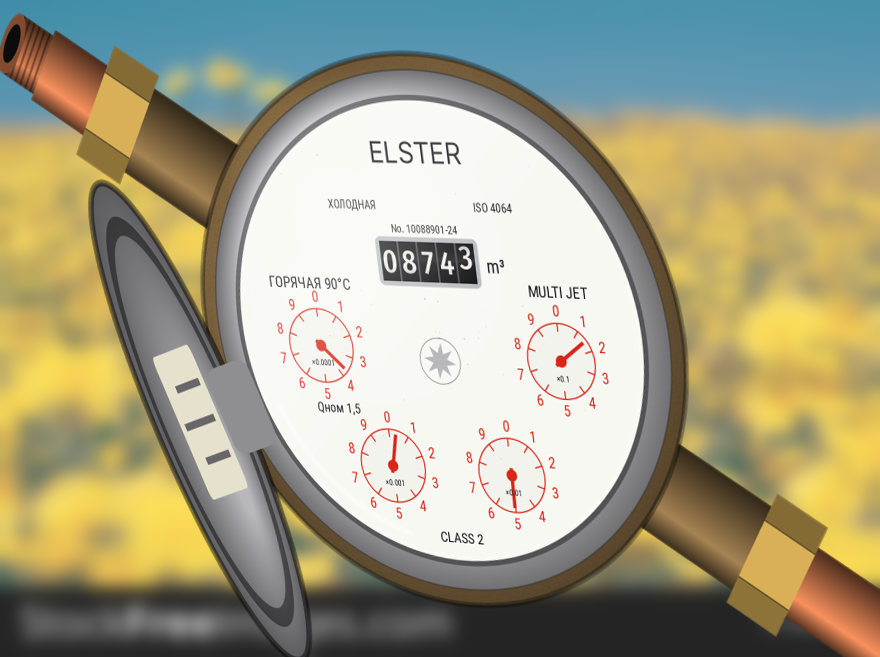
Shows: 8743.1503 m³
